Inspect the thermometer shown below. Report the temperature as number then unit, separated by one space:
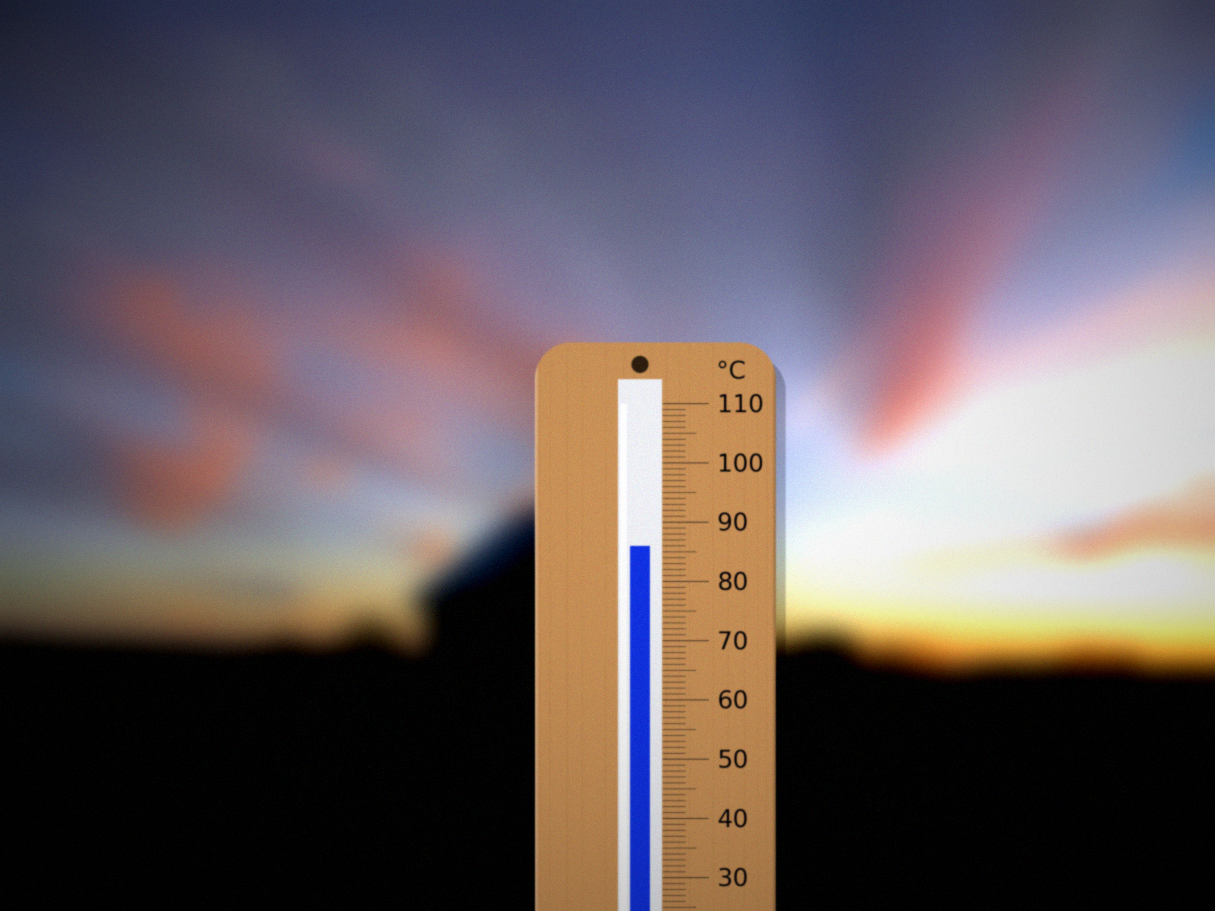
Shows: 86 °C
